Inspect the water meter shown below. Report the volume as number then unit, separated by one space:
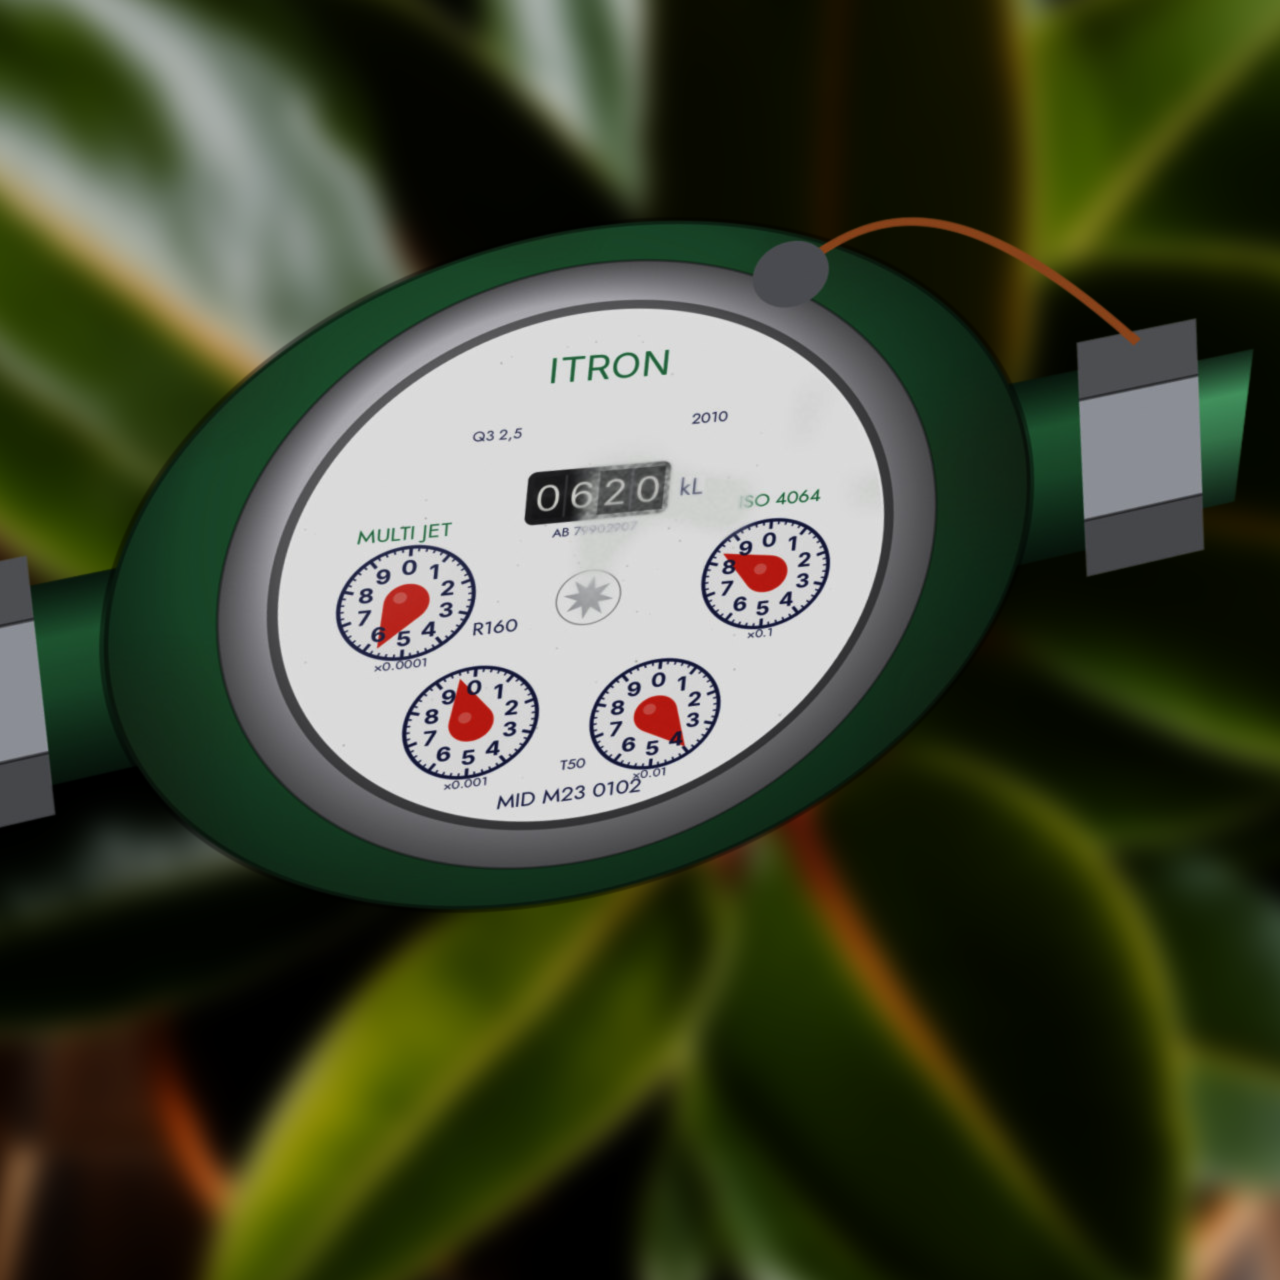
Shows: 620.8395 kL
